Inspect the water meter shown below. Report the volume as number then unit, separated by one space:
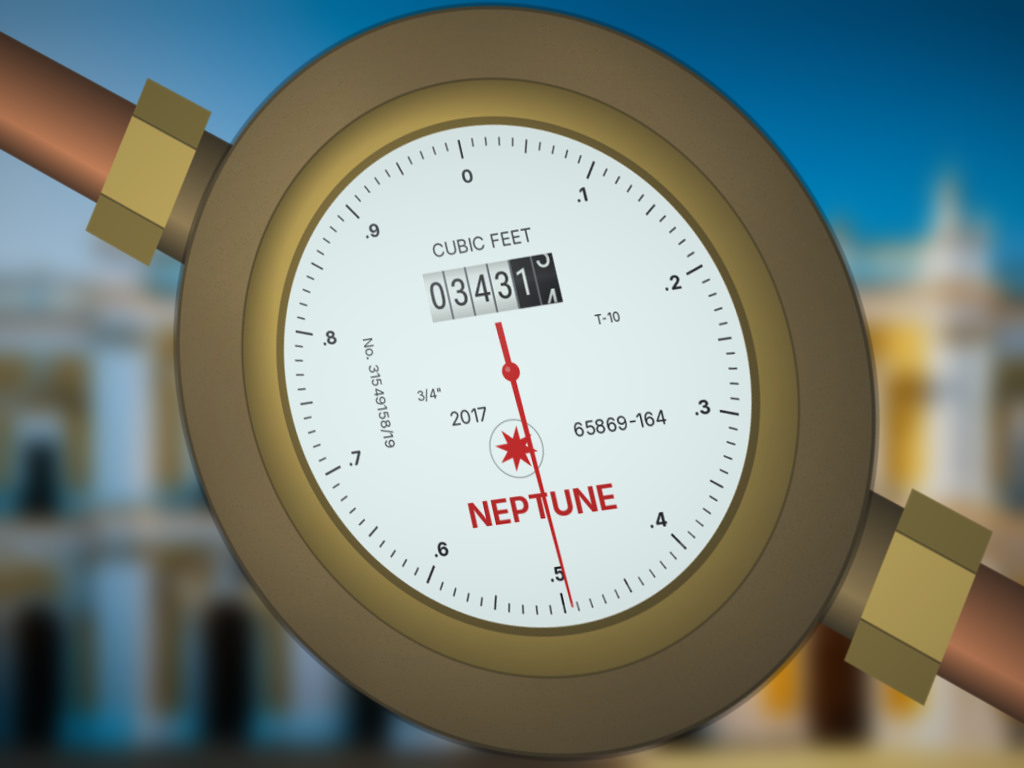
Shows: 34313.49 ft³
